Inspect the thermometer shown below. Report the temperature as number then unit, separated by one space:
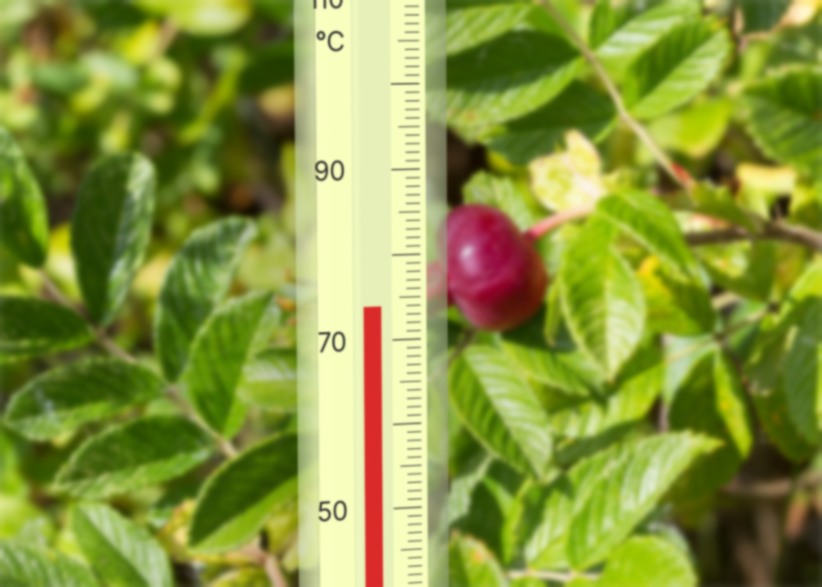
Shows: 74 °C
